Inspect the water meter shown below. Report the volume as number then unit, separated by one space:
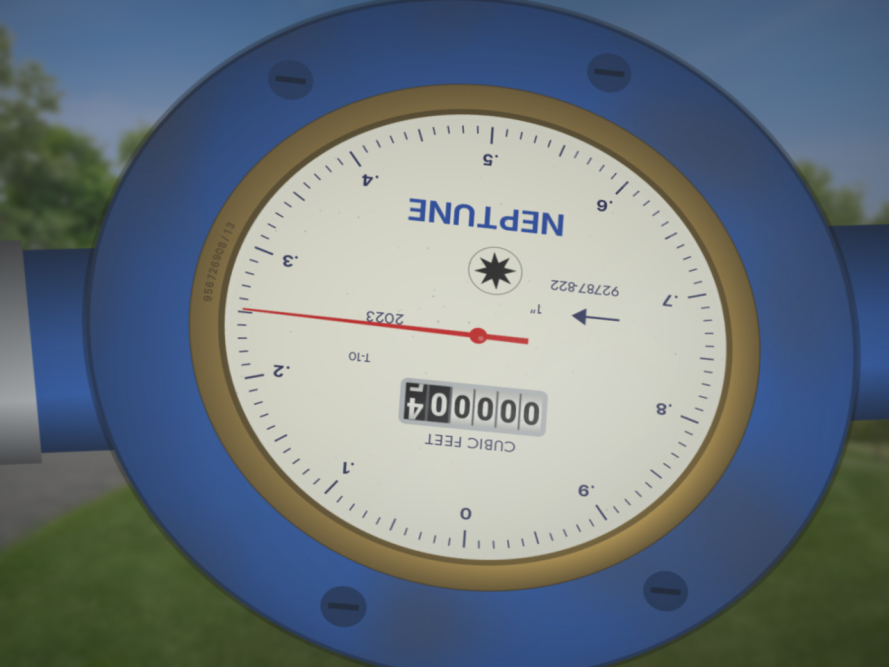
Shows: 4.25 ft³
